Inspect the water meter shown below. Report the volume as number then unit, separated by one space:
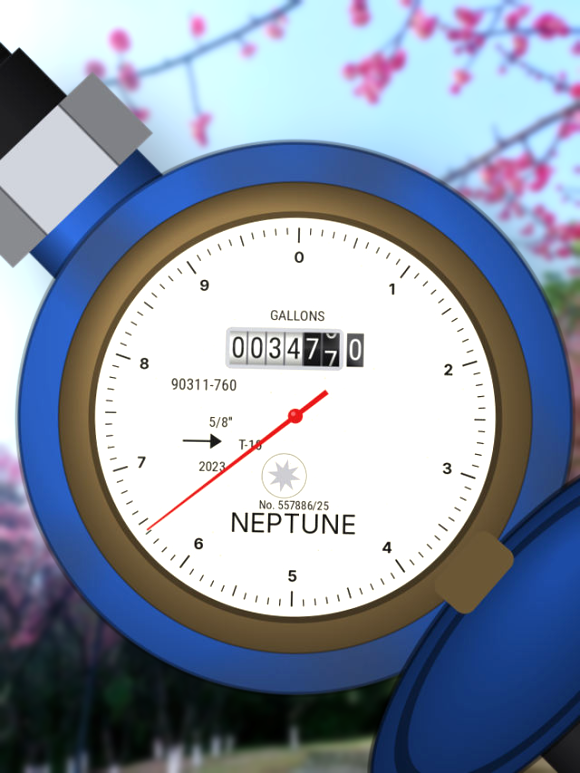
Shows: 34766.4 gal
